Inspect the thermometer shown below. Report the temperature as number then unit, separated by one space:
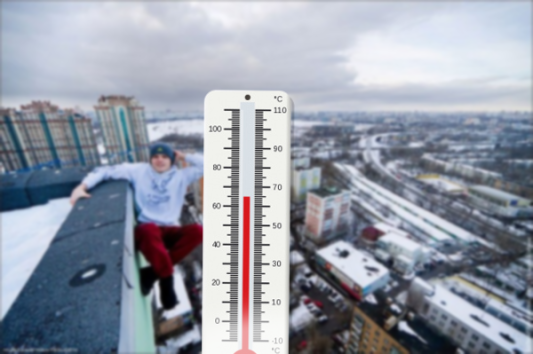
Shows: 65 °C
